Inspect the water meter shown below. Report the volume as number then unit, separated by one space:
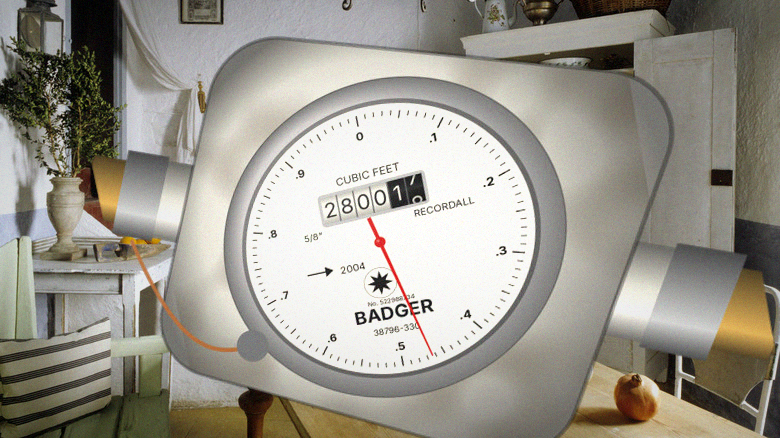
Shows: 280017.46 ft³
